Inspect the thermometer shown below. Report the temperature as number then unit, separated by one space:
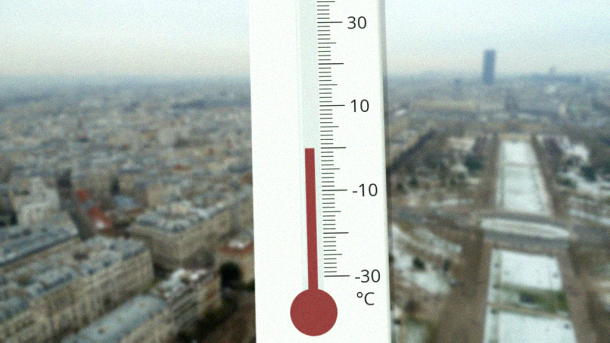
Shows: 0 °C
